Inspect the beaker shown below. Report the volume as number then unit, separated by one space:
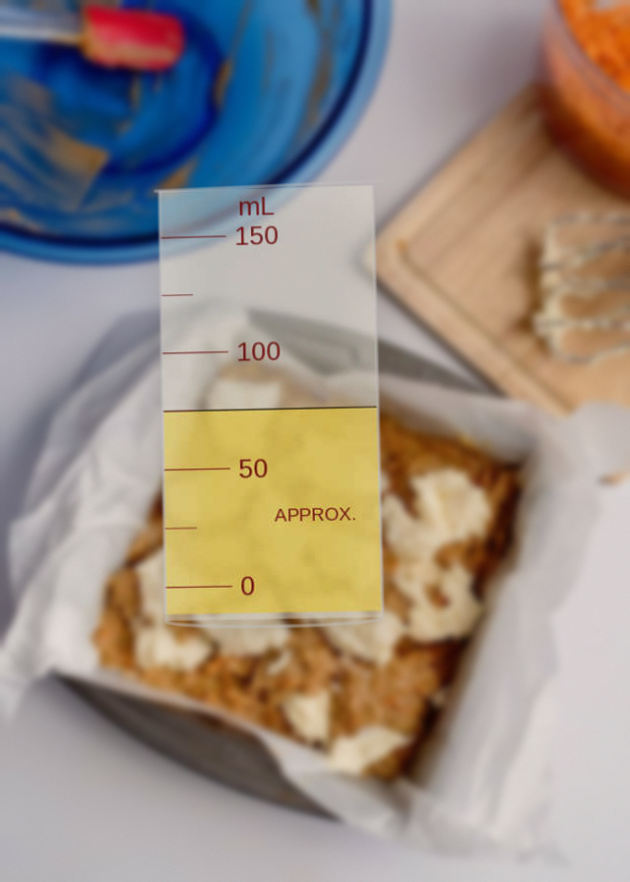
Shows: 75 mL
